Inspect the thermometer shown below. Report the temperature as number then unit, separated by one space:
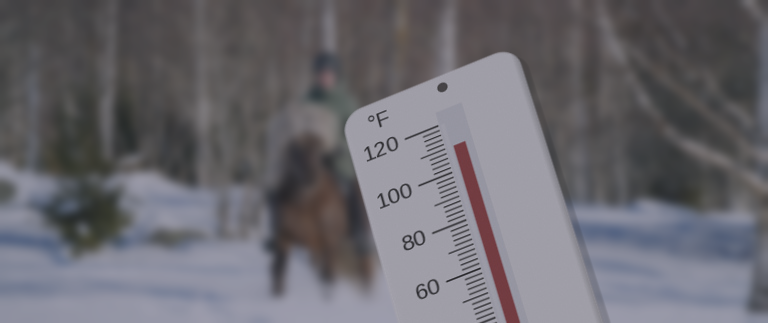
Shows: 110 °F
